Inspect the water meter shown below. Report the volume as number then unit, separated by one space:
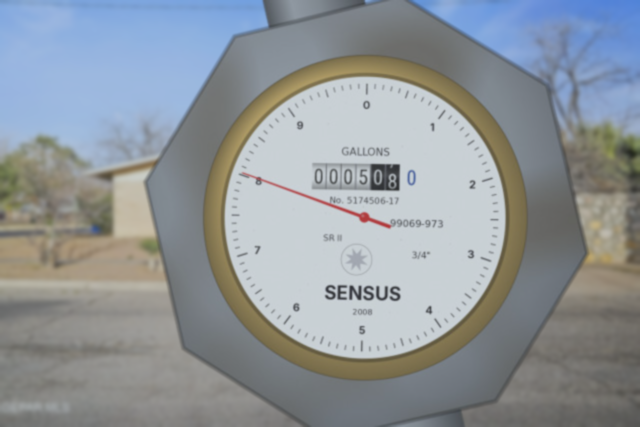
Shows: 5078.0 gal
